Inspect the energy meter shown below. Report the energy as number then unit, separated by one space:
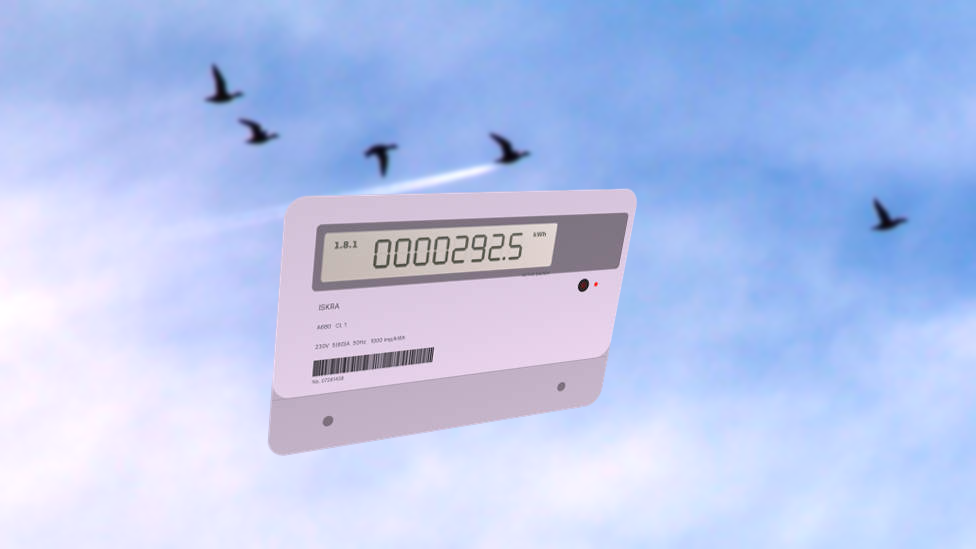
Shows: 292.5 kWh
